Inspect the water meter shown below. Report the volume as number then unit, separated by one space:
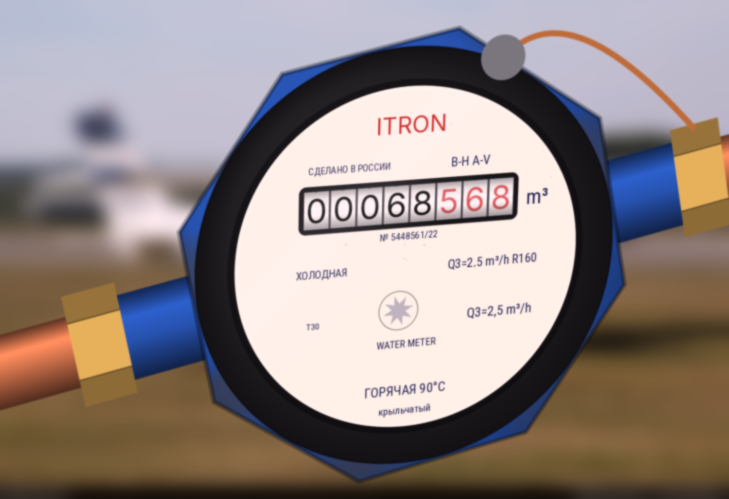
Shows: 68.568 m³
